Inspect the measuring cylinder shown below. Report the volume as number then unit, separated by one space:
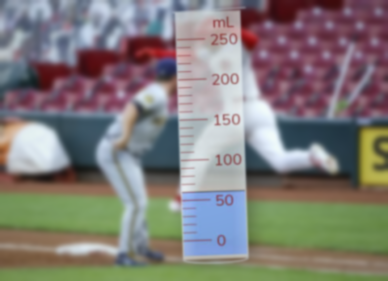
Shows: 60 mL
